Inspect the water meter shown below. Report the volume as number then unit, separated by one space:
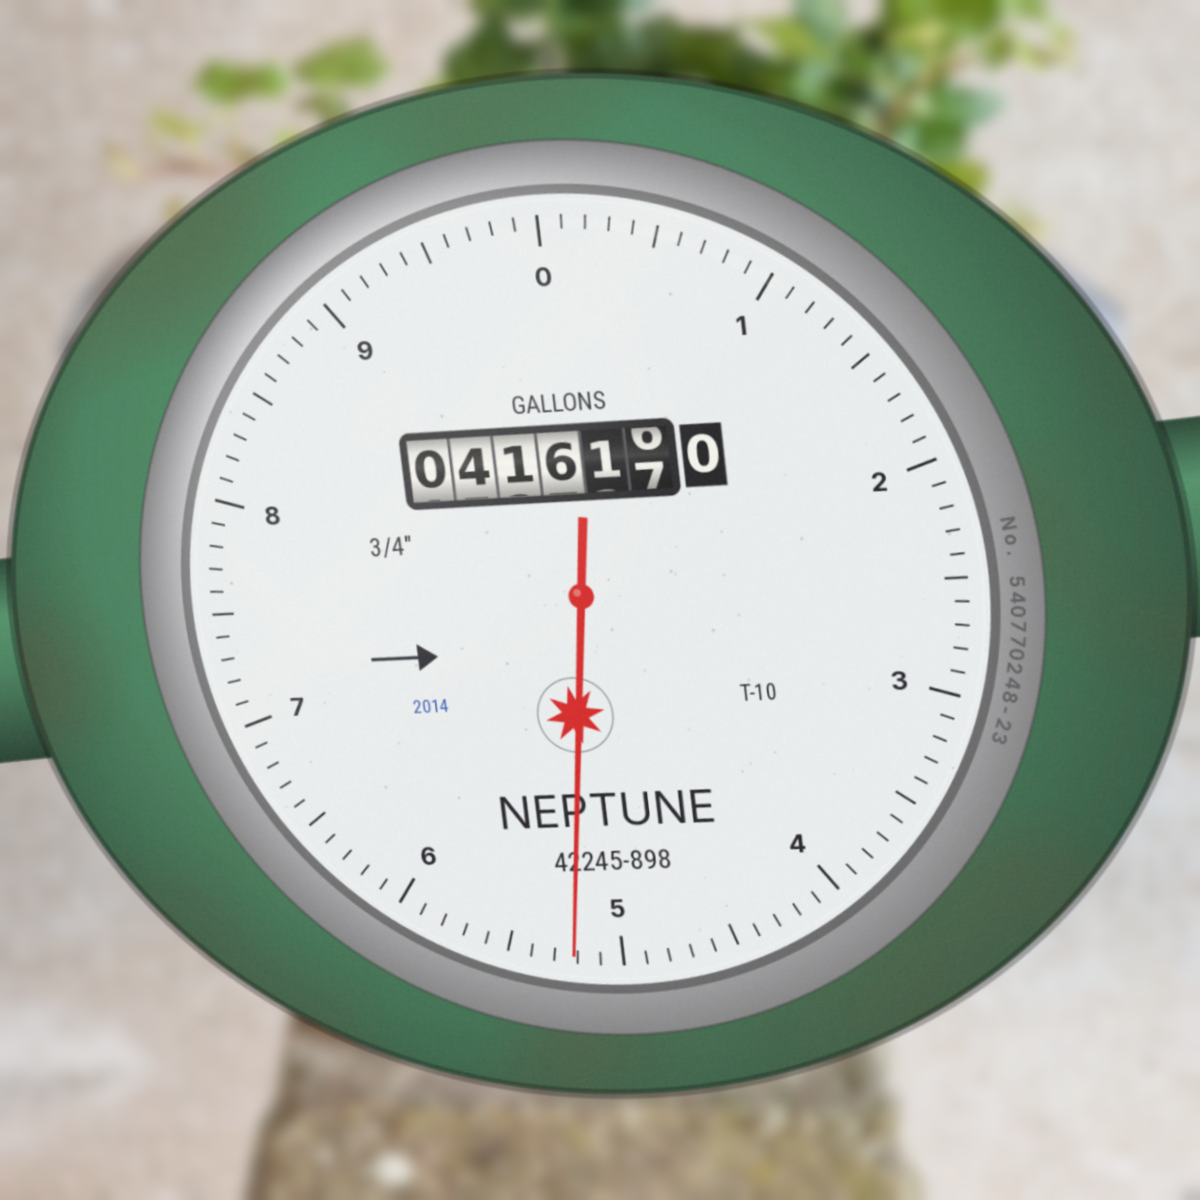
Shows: 416165.2 gal
